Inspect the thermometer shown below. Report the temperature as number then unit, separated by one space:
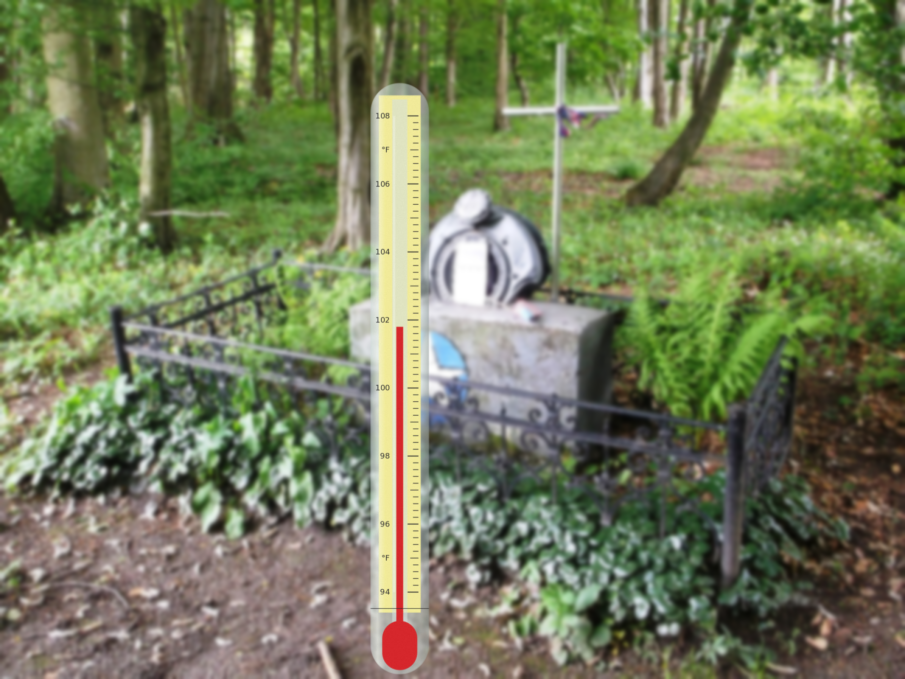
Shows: 101.8 °F
